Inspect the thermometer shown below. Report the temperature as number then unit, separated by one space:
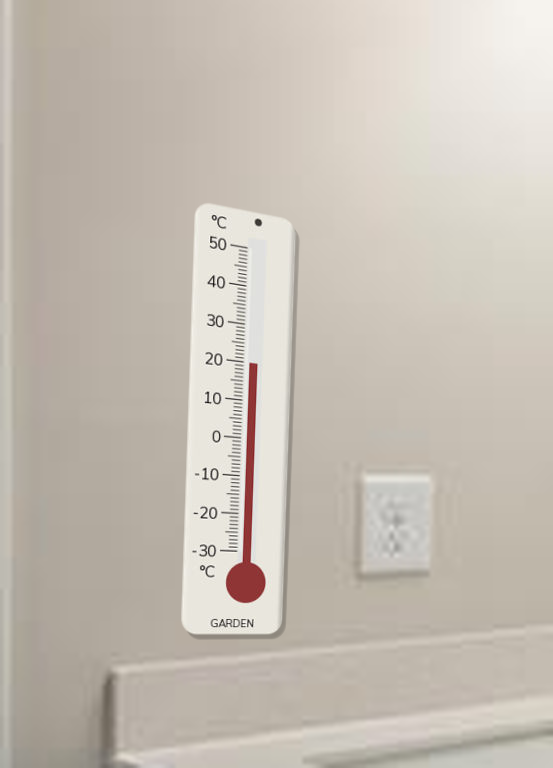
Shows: 20 °C
